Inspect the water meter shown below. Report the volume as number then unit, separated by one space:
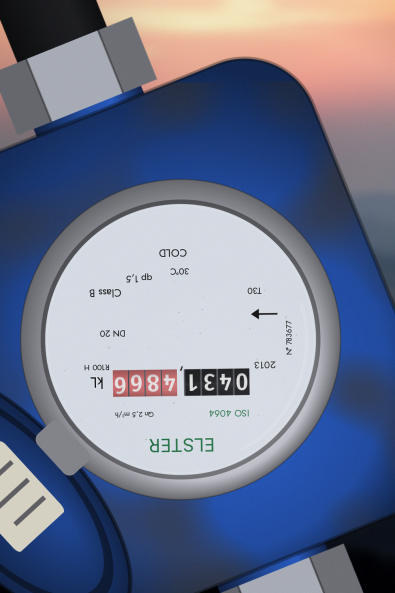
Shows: 431.4866 kL
